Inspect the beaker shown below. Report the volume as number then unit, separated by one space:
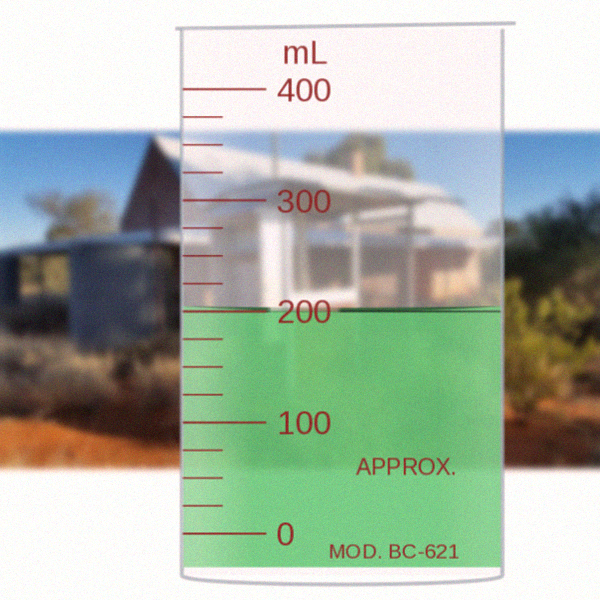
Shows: 200 mL
